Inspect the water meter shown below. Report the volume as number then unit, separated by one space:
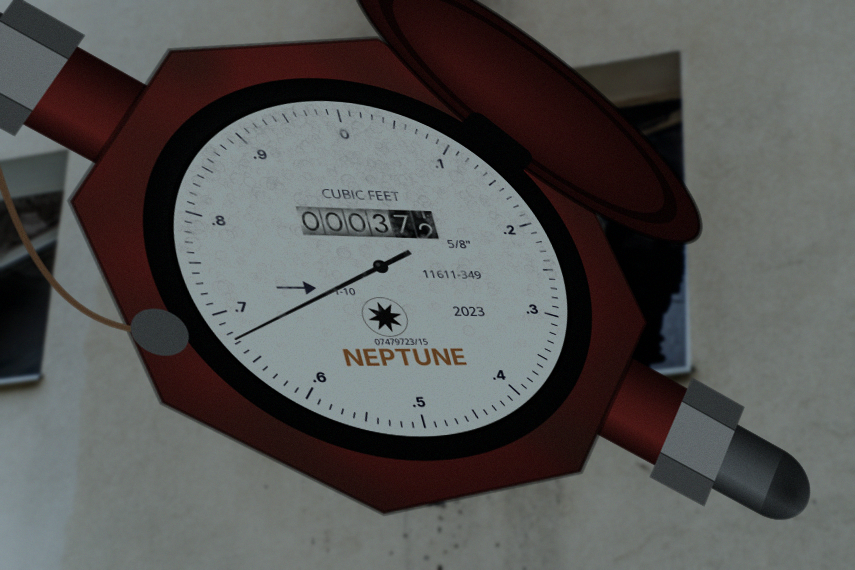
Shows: 371.67 ft³
